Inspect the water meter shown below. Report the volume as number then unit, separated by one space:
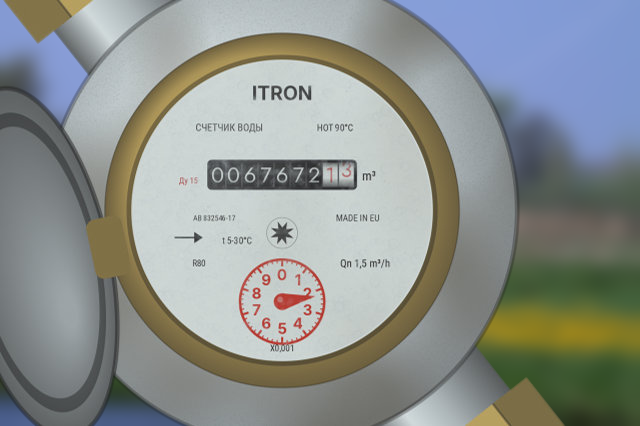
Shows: 67672.132 m³
